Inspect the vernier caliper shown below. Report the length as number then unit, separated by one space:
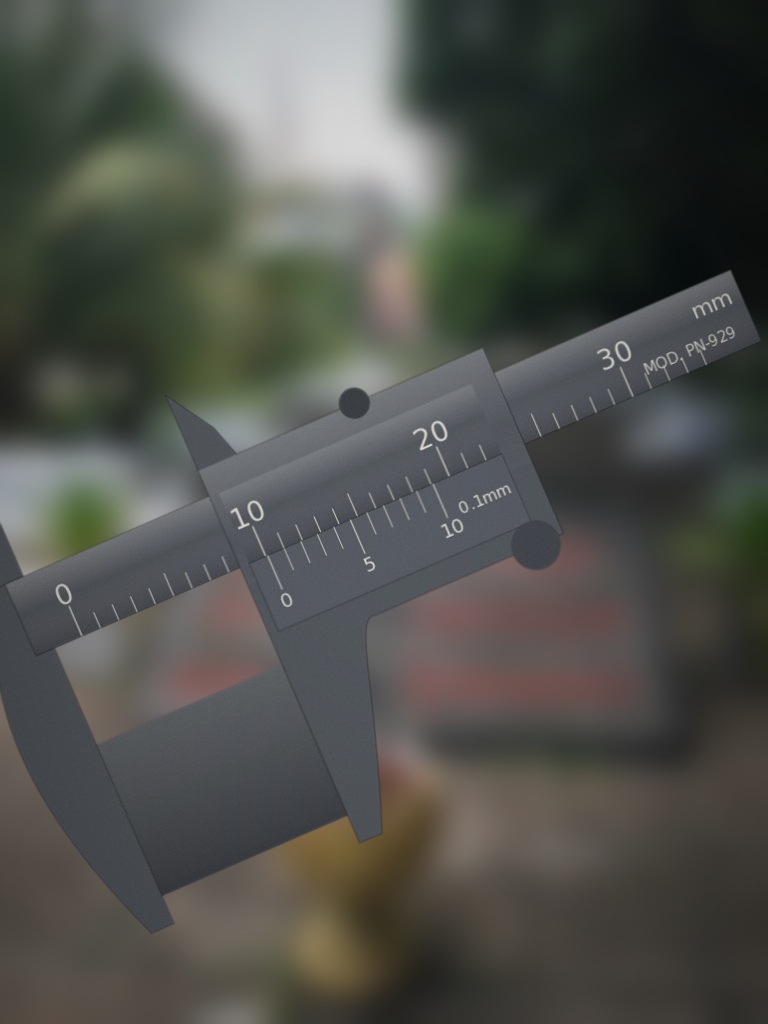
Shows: 10.1 mm
